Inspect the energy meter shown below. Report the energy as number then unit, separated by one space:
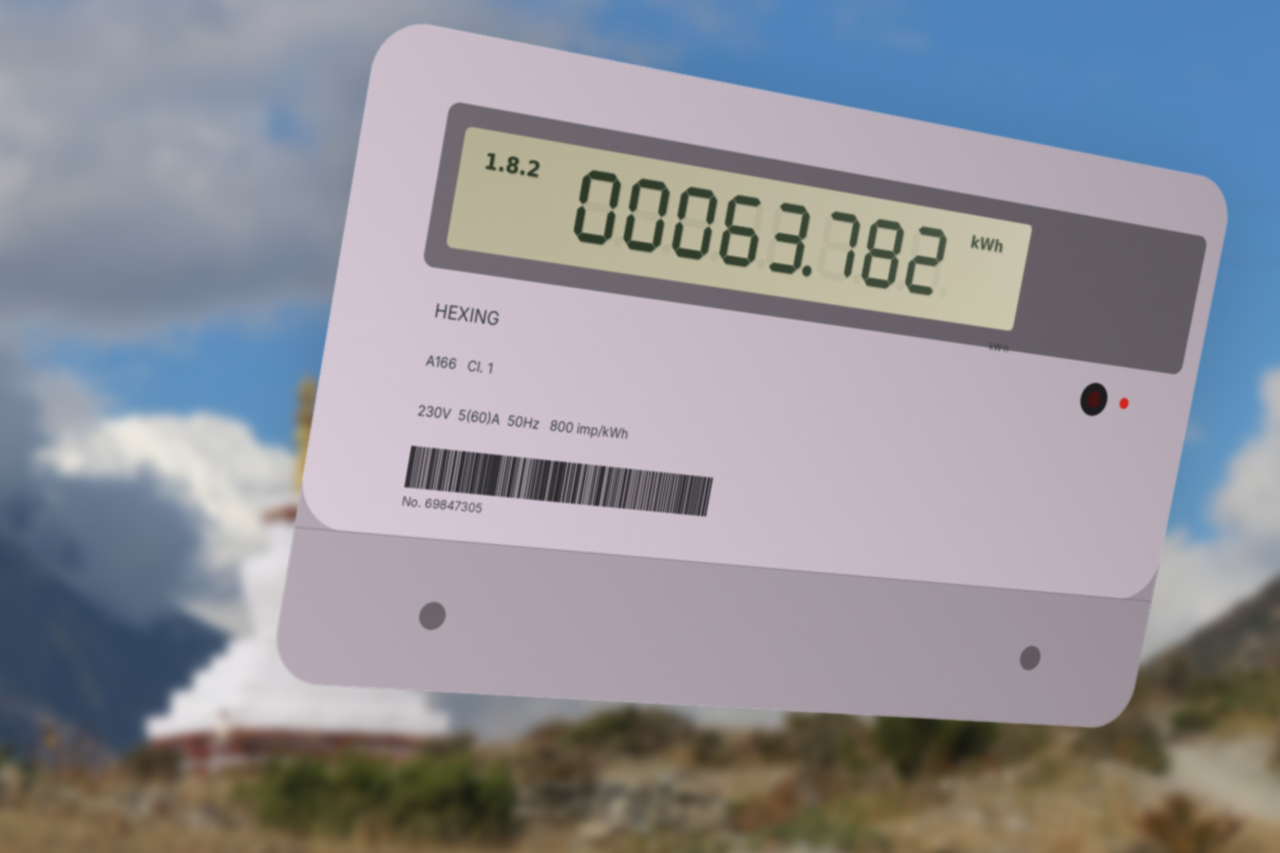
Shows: 63.782 kWh
